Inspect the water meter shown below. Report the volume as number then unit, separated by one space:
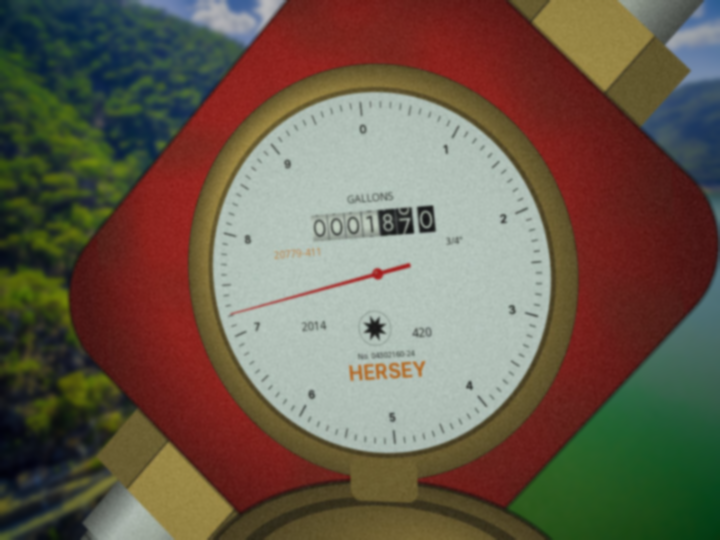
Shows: 1867.2 gal
